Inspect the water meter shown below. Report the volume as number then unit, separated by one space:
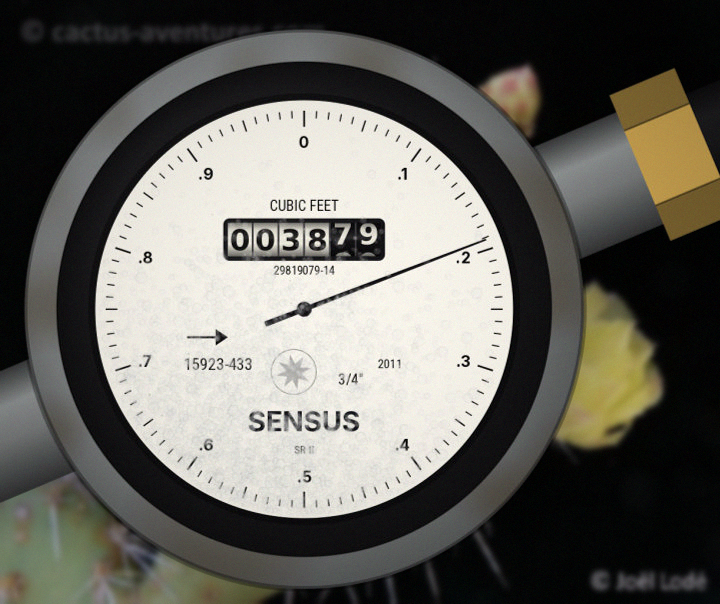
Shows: 3879.19 ft³
